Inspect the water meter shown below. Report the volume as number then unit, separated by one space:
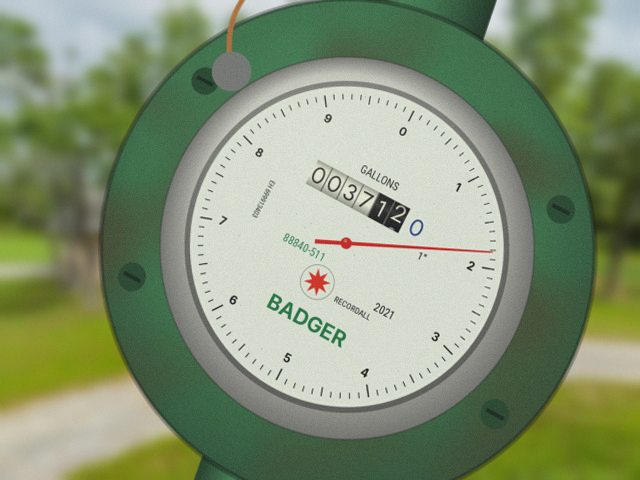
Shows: 37121.8 gal
